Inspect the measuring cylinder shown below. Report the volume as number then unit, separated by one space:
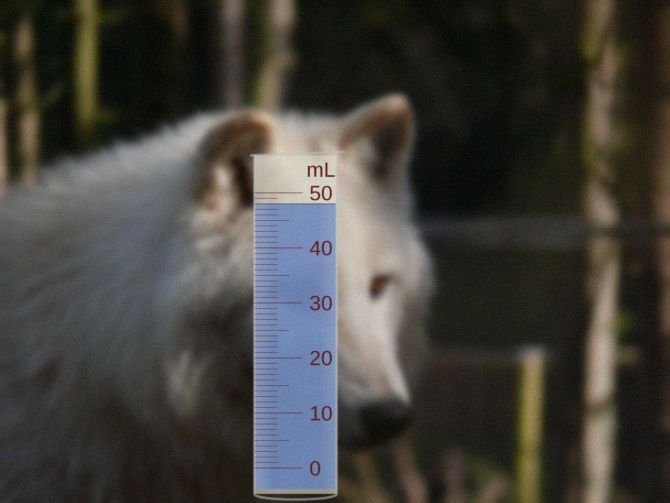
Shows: 48 mL
